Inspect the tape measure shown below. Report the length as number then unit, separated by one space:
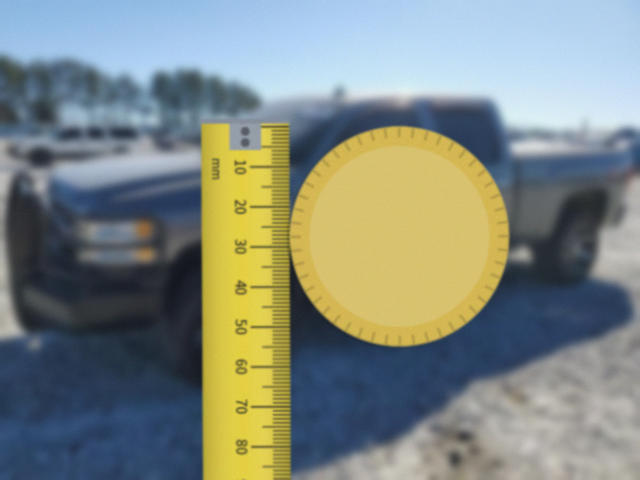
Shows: 55 mm
